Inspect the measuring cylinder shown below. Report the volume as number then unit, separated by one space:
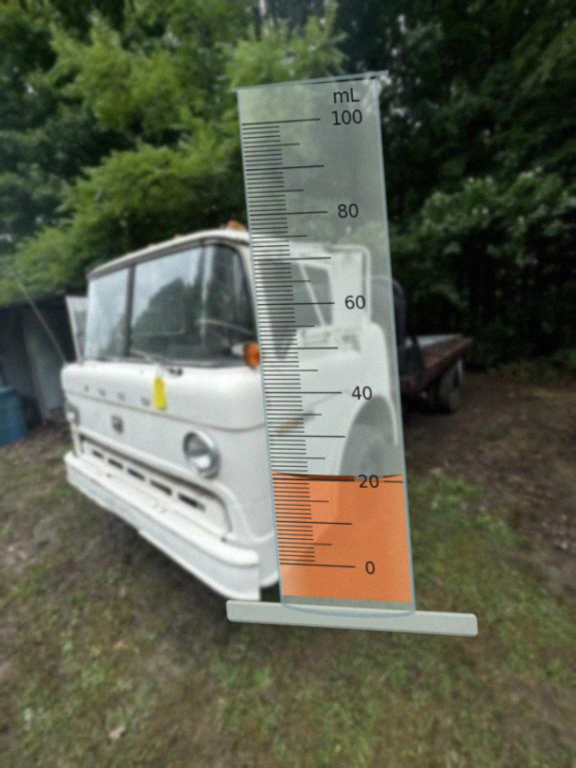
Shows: 20 mL
